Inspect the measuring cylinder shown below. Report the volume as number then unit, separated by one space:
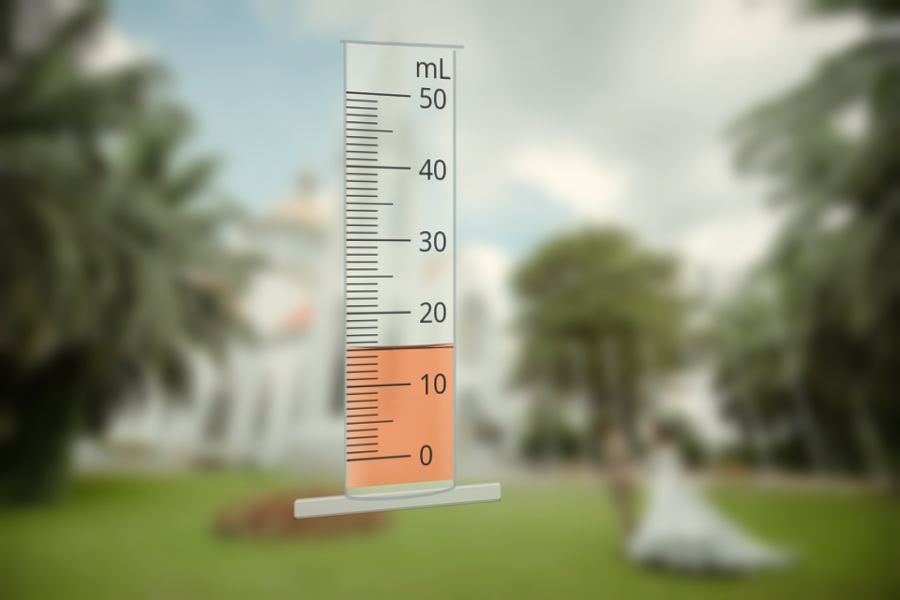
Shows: 15 mL
